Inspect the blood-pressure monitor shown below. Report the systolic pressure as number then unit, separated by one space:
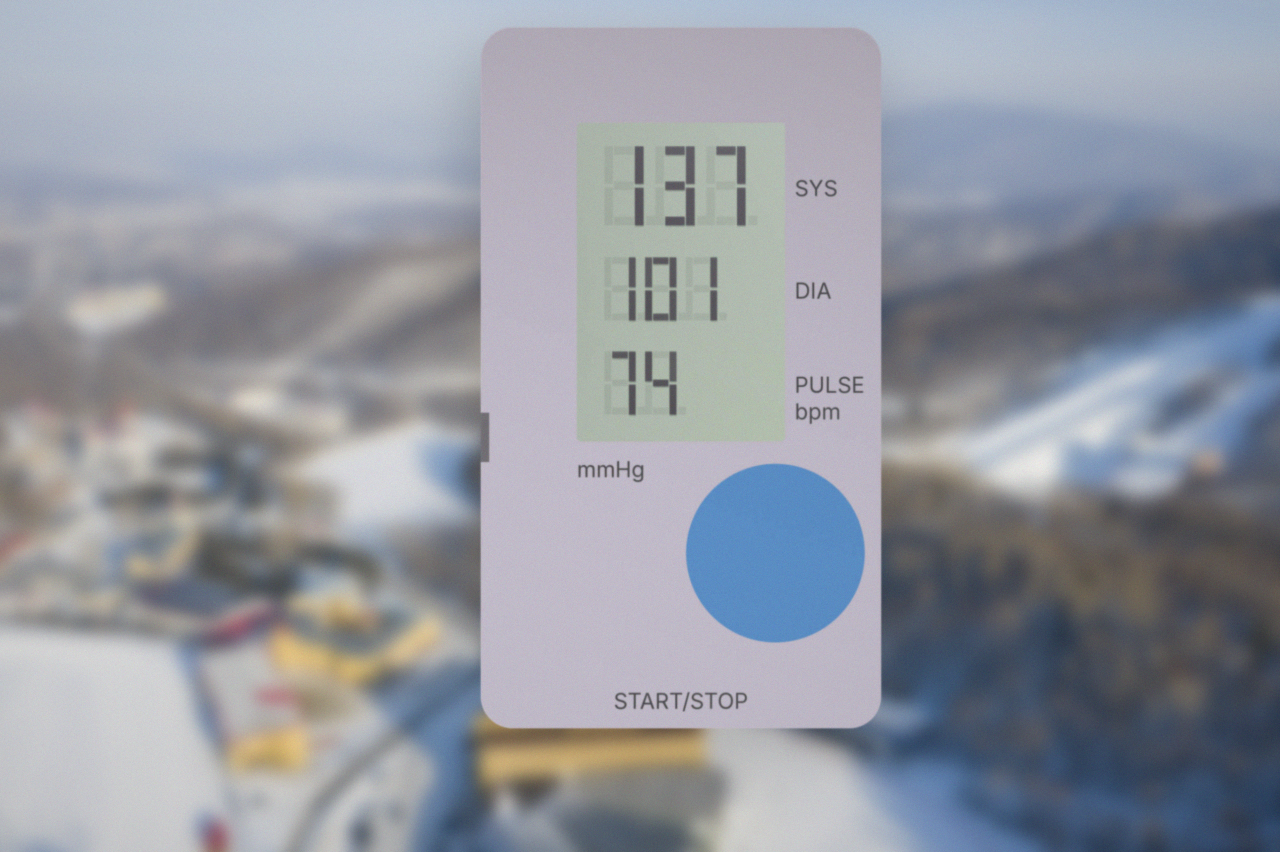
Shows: 137 mmHg
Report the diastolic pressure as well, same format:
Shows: 101 mmHg
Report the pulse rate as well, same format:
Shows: 74 bpm
